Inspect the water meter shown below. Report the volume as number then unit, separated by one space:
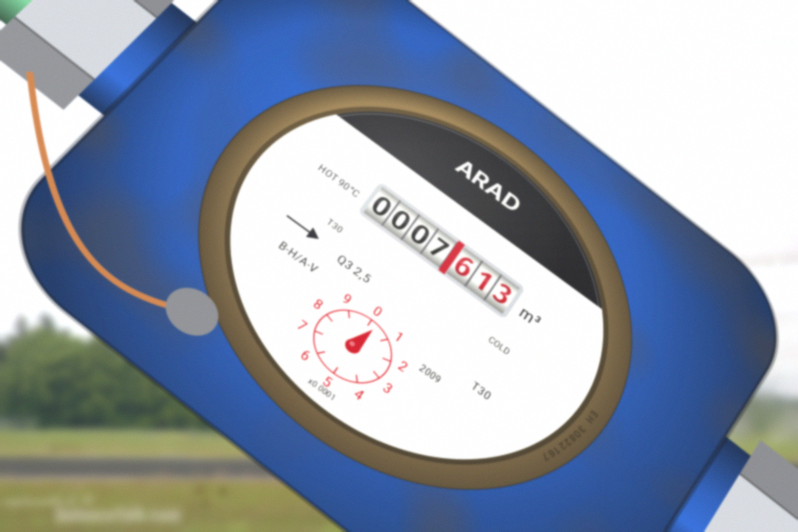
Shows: 7.6130 m³
